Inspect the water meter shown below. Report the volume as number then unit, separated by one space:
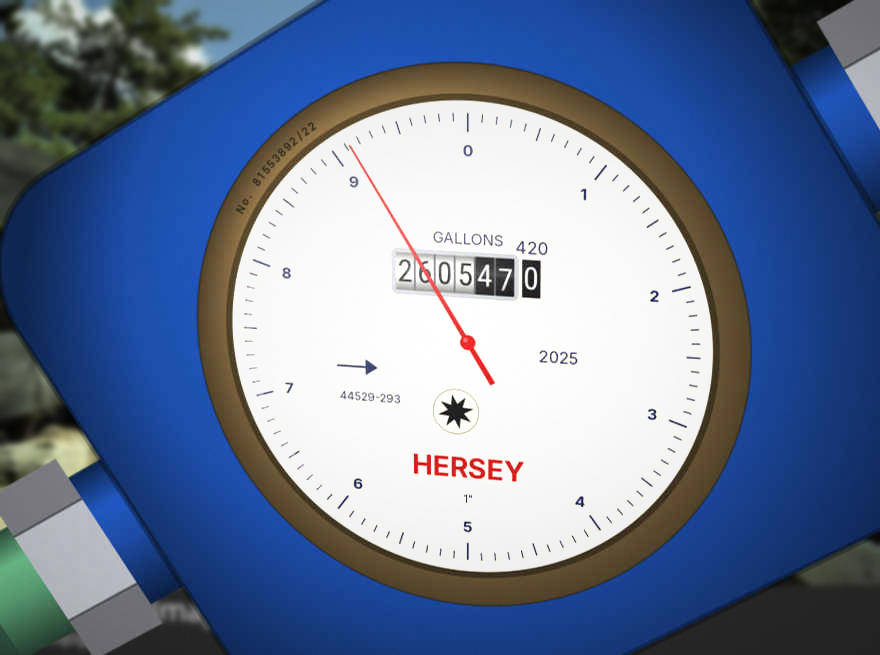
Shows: 2605469.1 gal
